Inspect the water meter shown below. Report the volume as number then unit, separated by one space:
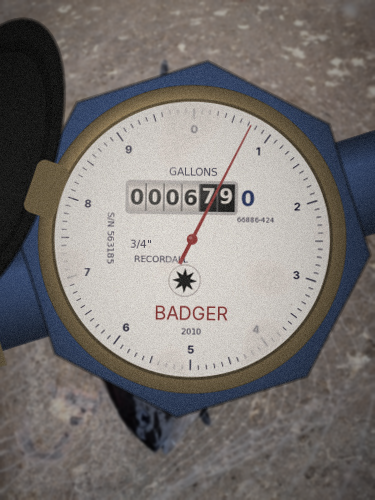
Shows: 6790.7 gal
